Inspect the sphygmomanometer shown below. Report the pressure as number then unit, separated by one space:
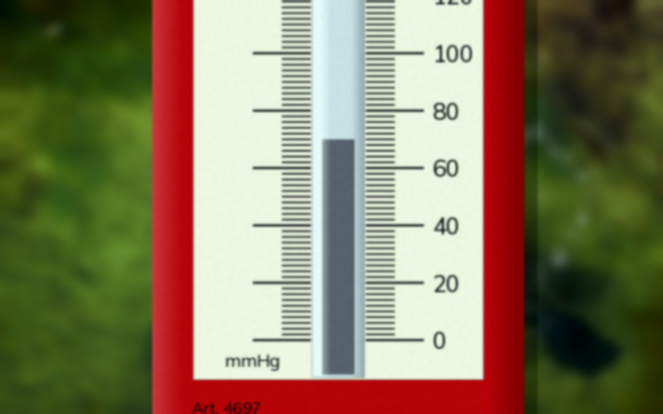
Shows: 70 mmHg
